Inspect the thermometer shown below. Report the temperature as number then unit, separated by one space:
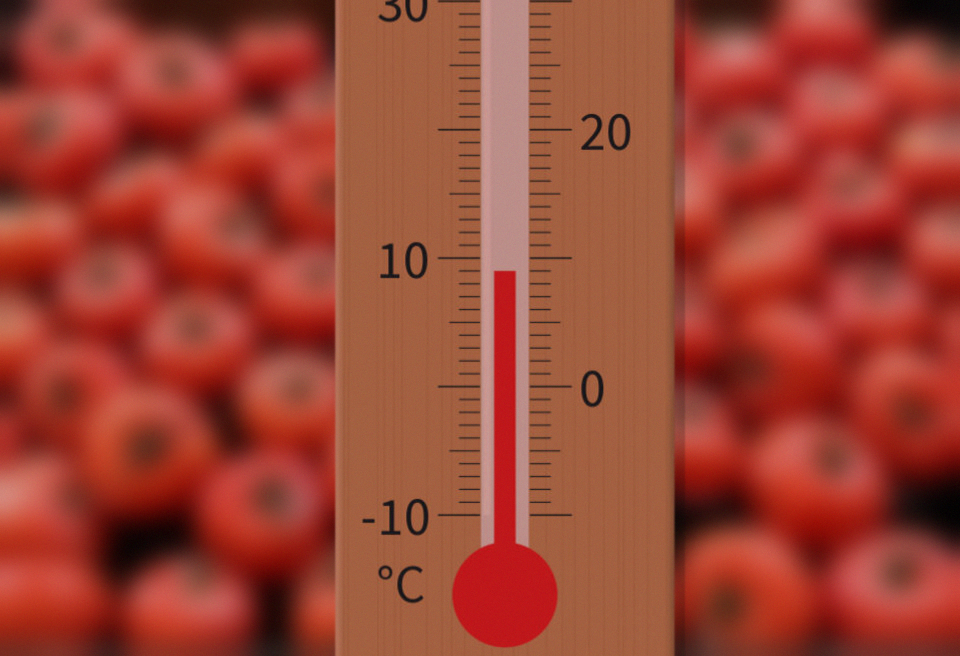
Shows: 9 °C
